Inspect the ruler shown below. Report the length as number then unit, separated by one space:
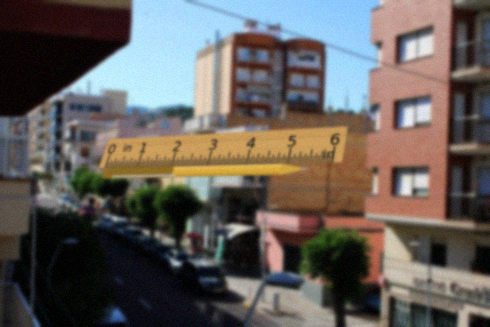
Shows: 5.5 in
